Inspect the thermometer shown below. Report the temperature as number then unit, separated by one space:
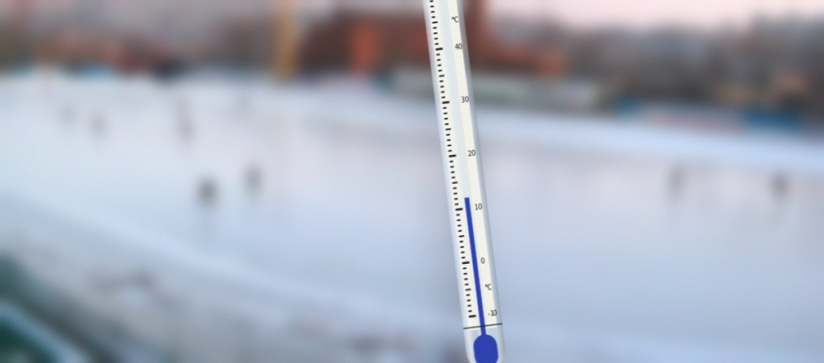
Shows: 12 °C
